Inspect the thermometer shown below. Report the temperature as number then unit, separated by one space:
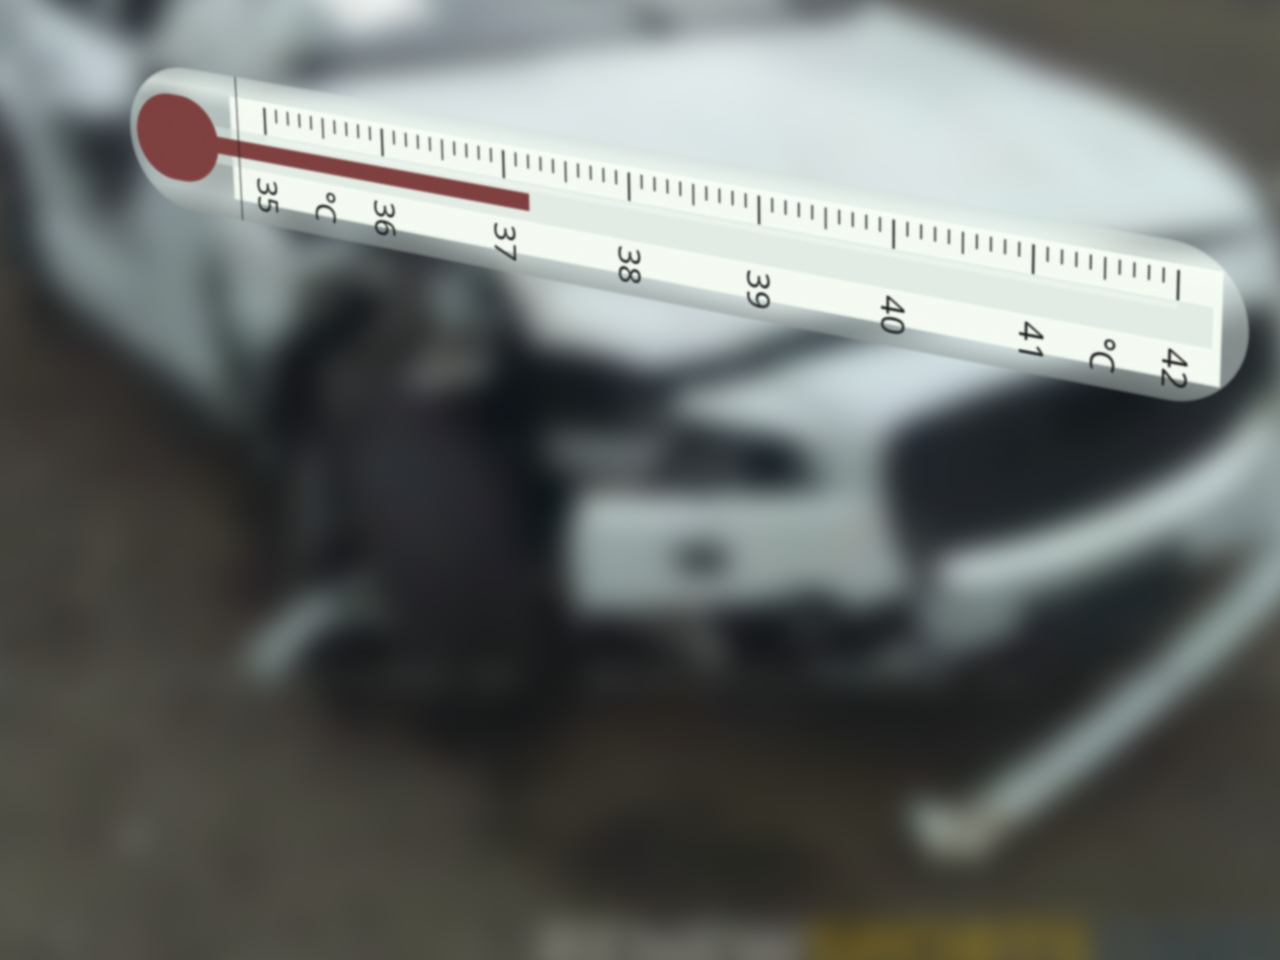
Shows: 37.2 °C
